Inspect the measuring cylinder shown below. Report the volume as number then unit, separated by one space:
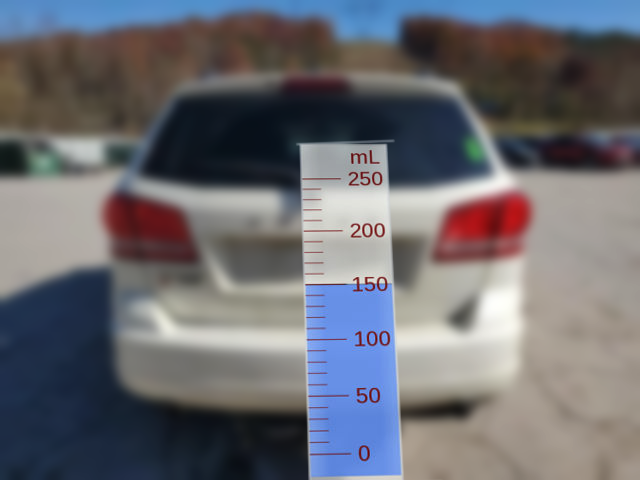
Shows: 150 mL
